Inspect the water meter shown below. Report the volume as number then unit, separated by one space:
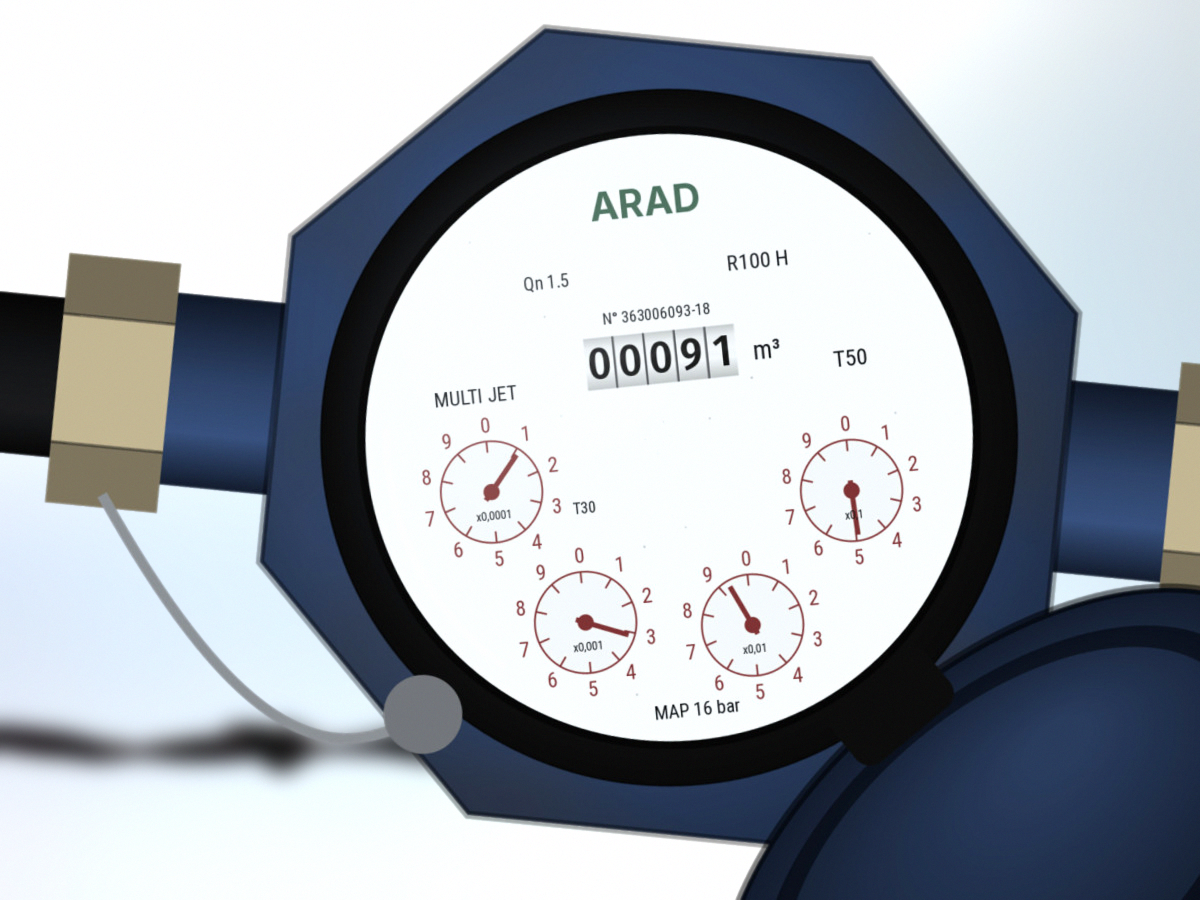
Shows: 91.4931 m³
